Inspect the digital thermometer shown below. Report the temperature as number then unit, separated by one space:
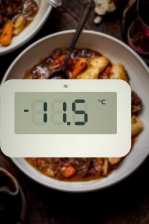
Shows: -11.5 °C
